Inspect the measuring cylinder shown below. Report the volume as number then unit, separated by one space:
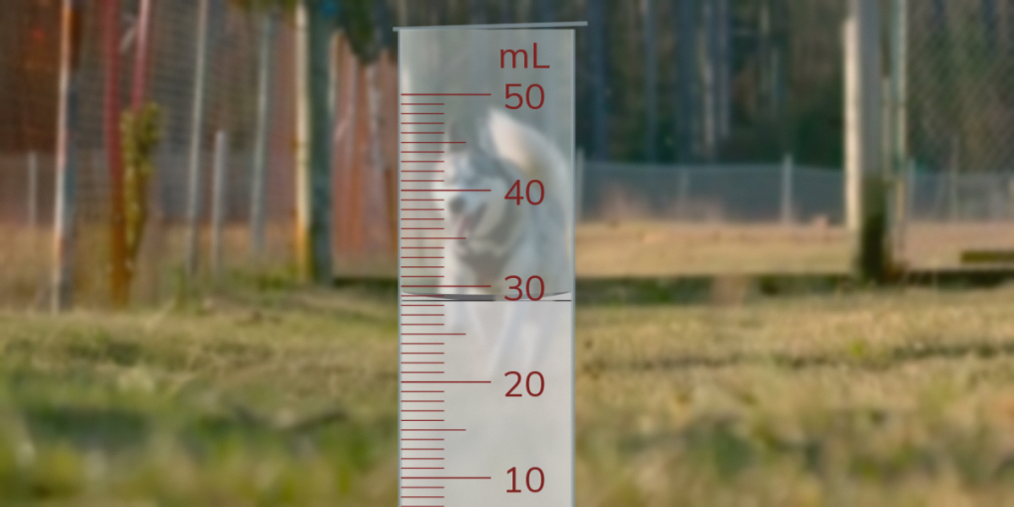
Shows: 28.5 mL
